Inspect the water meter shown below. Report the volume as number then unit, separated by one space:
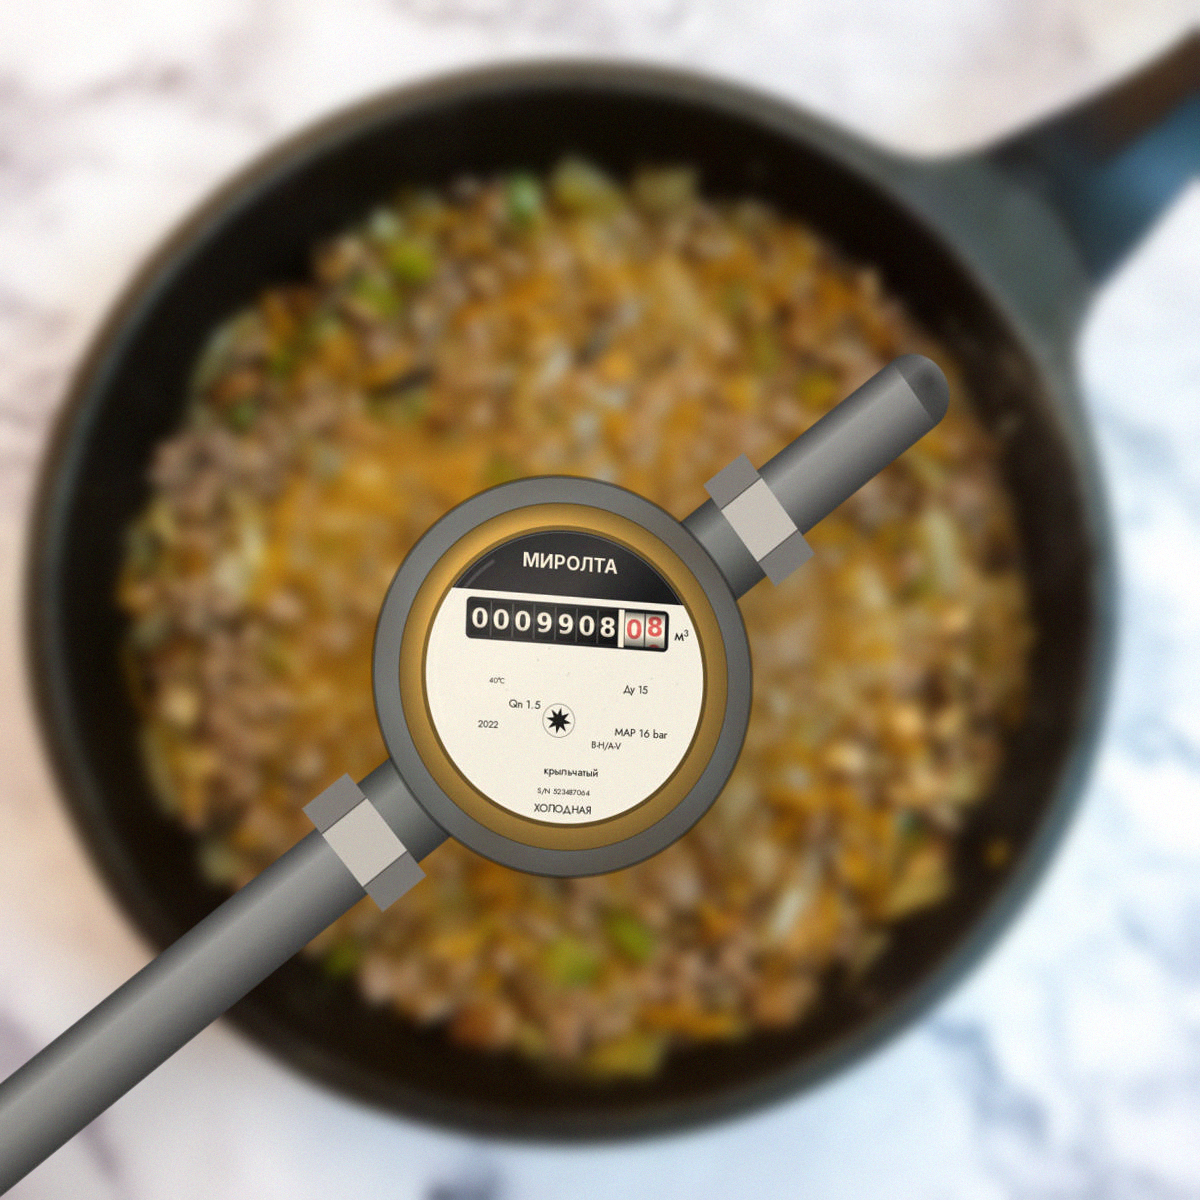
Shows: 9908.08 m³
